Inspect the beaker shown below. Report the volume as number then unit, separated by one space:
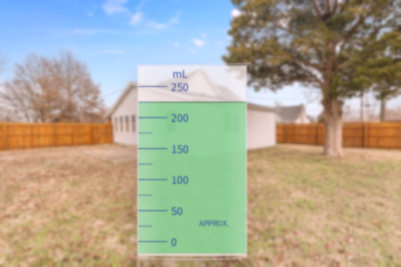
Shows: 225 mL
